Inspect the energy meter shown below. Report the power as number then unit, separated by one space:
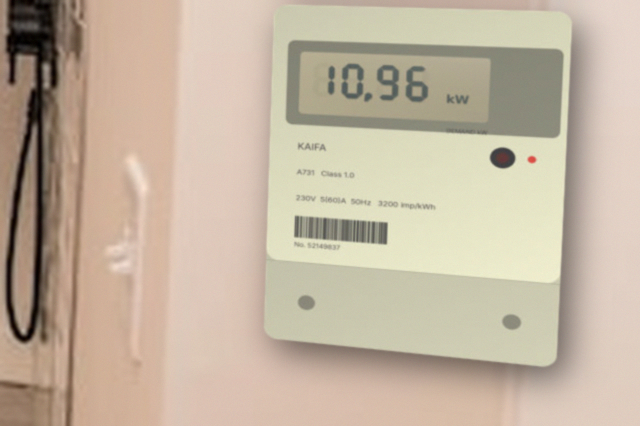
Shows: 10.96 kW
